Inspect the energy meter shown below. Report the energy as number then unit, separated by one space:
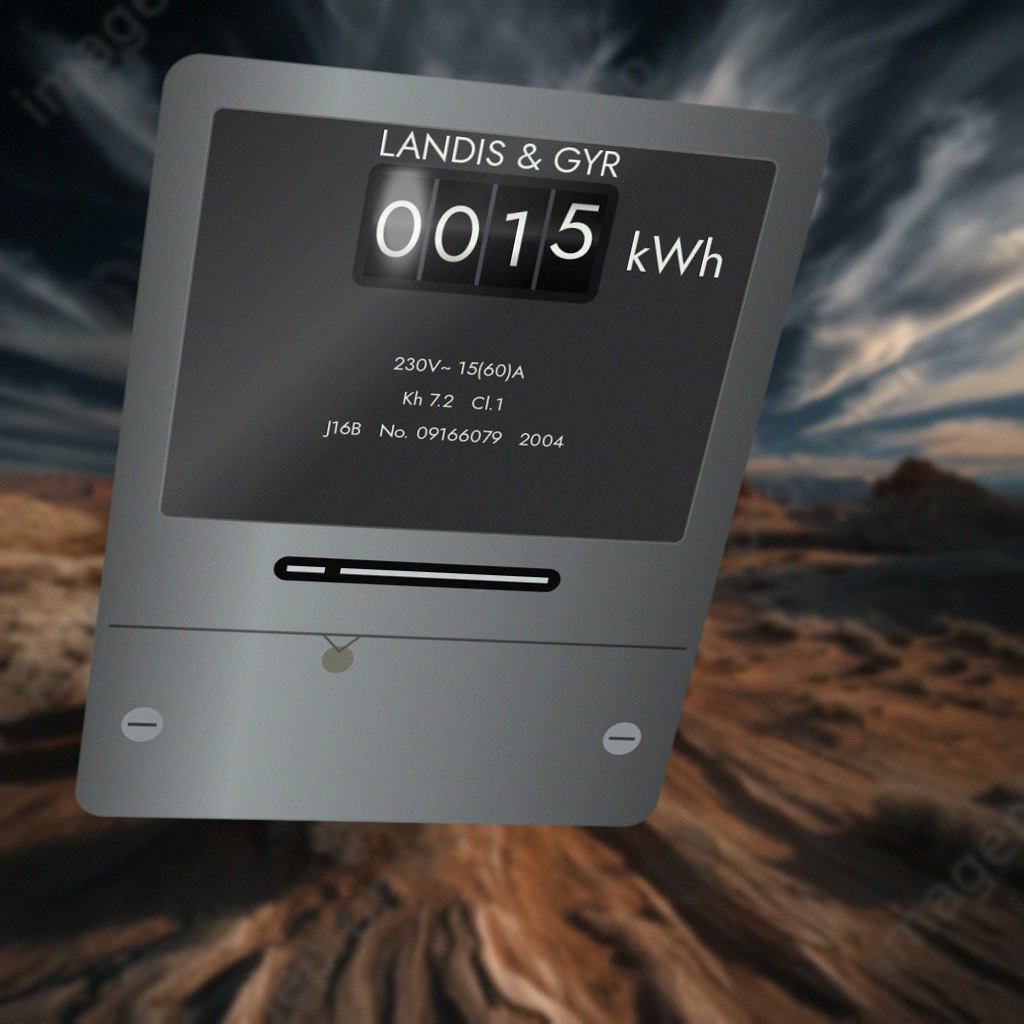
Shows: 15 kWh
